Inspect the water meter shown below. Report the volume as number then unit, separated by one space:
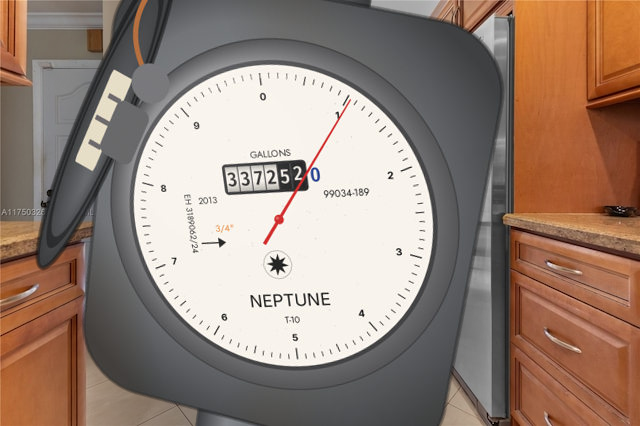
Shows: 3372521.0 gal
